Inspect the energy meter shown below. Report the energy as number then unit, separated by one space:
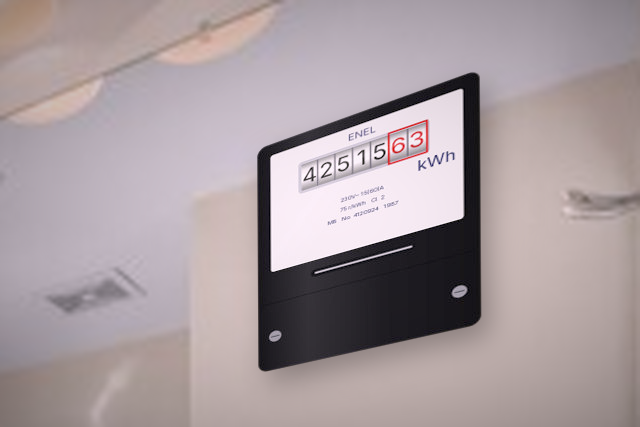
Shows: 42515.63 kWh
